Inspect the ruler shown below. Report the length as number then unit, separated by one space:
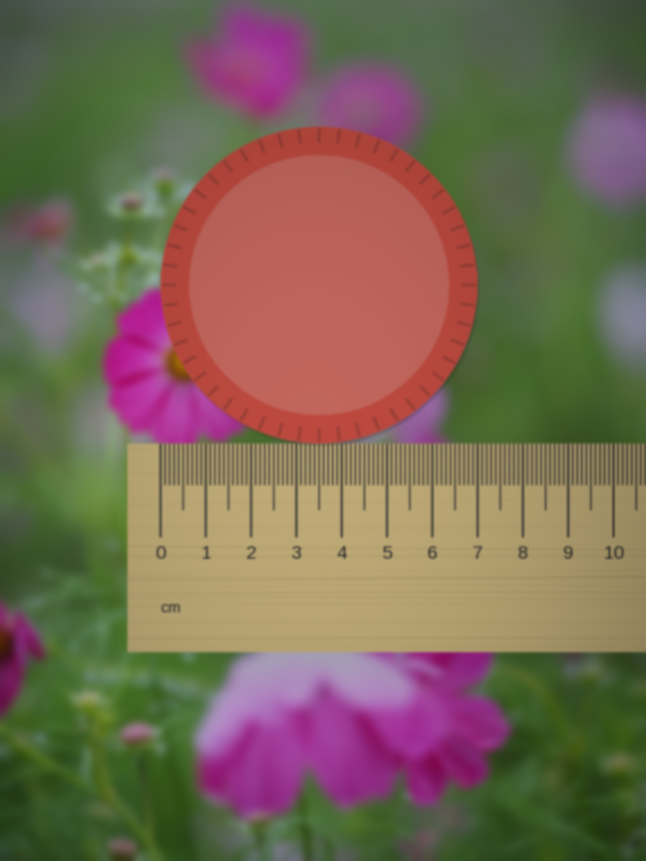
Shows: 7 cm
